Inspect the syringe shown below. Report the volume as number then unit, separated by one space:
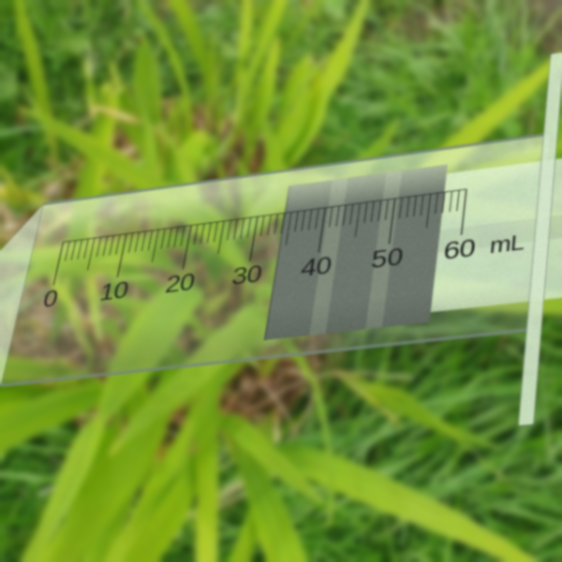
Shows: 34 mL
